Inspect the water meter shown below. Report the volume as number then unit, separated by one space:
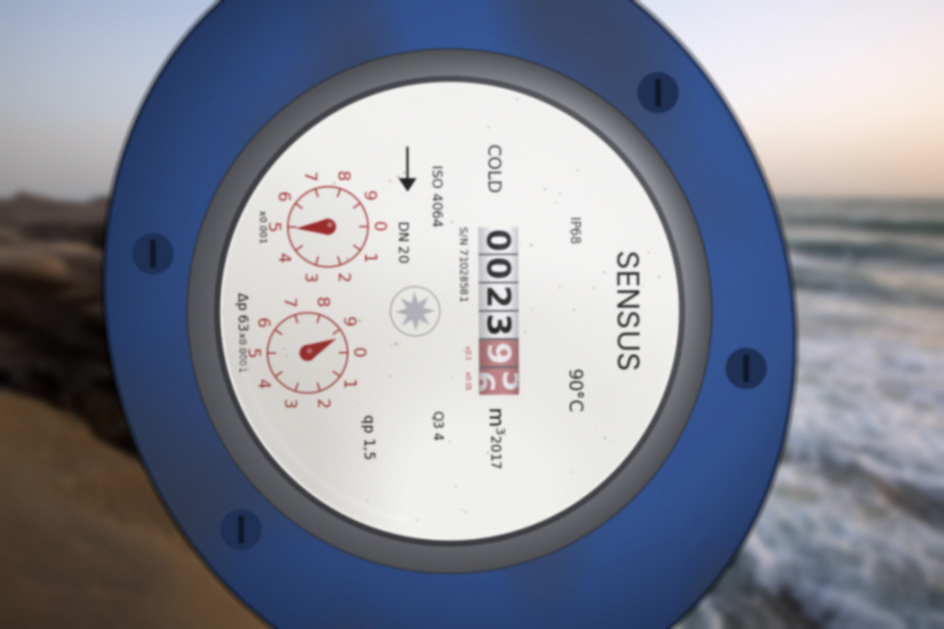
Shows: 23.9549 m³
